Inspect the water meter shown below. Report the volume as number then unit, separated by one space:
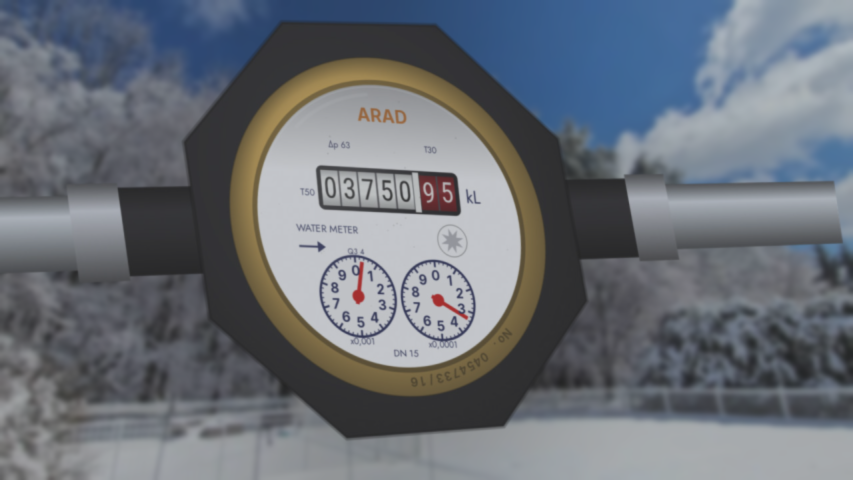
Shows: 3750.9503 kL
